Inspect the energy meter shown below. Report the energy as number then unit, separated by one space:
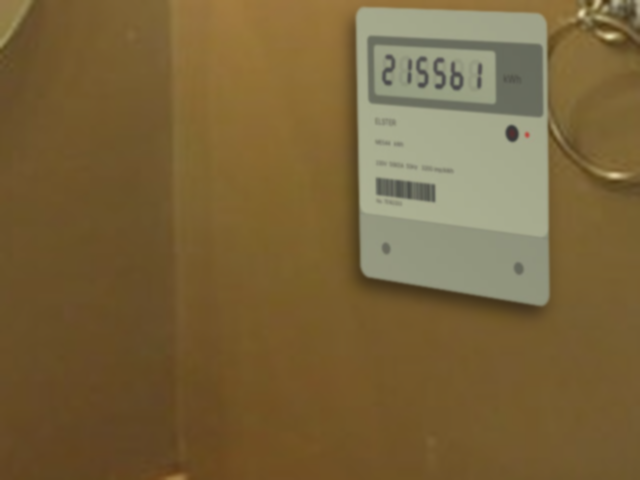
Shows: 215561 kWh
